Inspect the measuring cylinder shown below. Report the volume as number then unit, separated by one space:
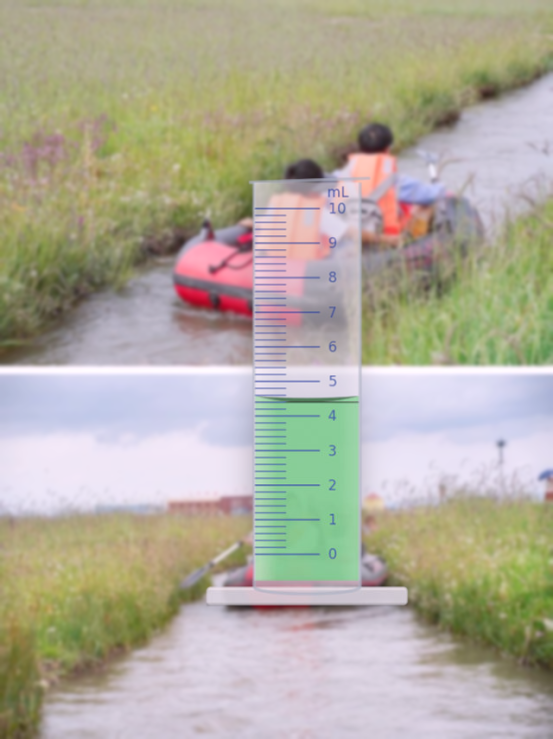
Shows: 4.4 mL
